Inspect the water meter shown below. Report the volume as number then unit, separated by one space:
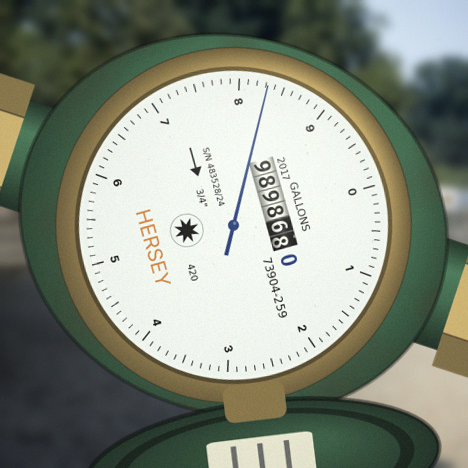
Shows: 9898678.3 gal
